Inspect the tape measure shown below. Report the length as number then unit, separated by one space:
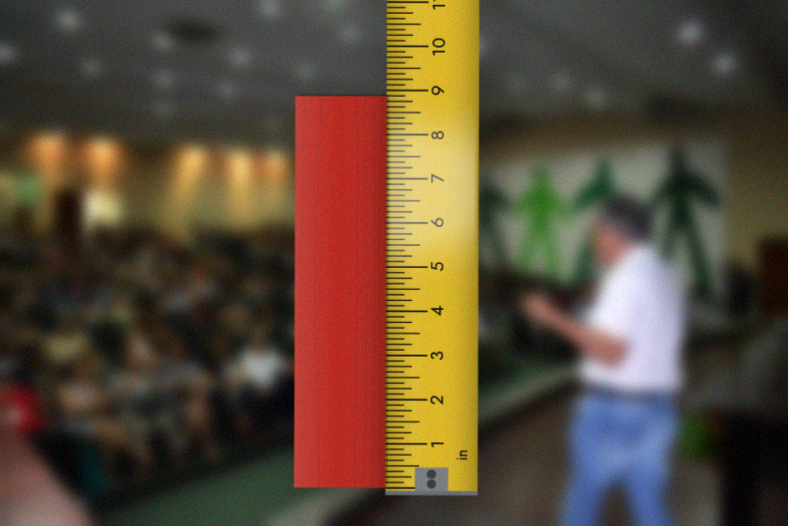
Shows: 8.875 in
